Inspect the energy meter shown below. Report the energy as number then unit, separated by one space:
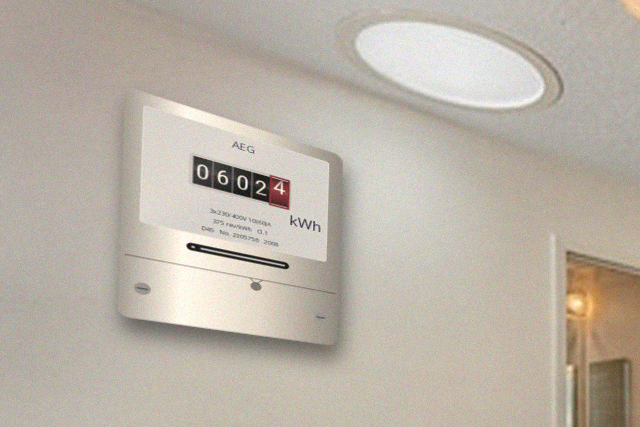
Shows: 602.4 kWh
